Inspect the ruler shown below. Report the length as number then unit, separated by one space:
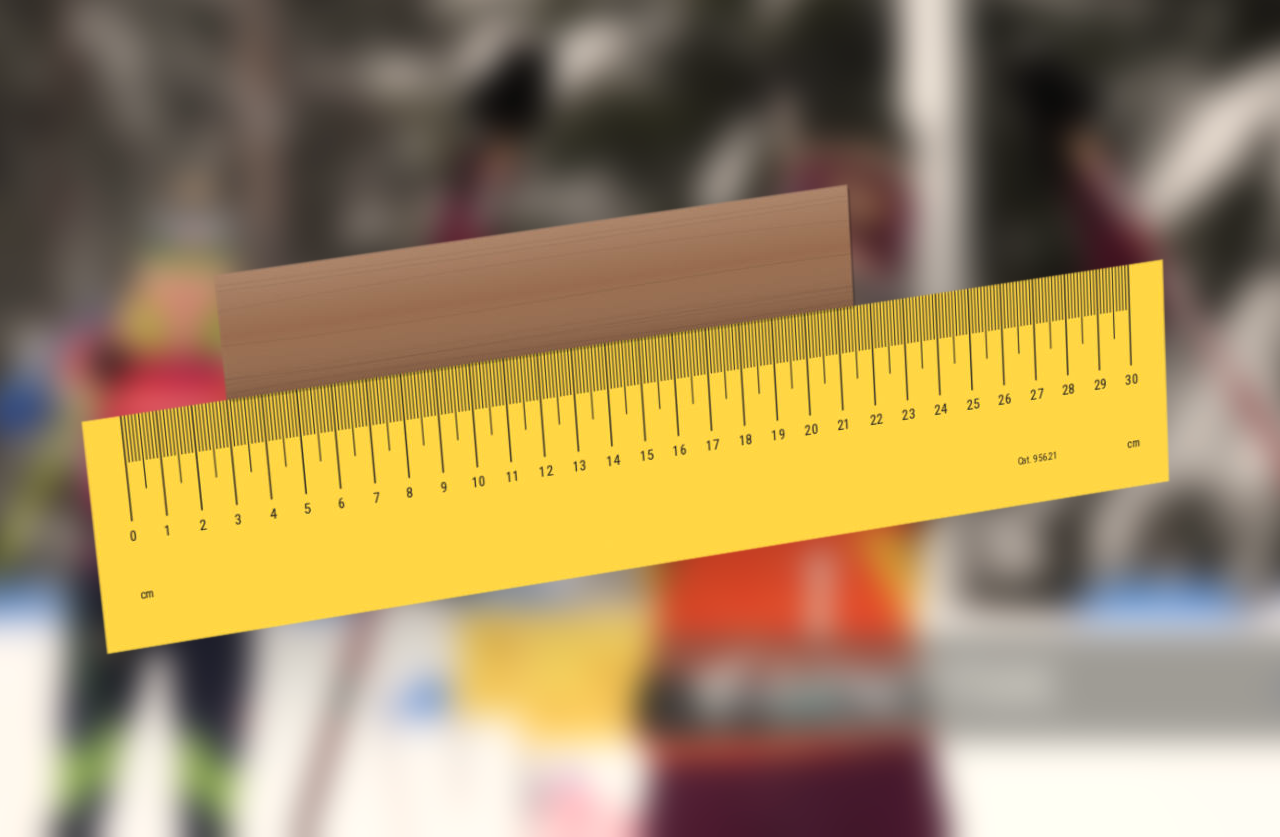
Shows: 18.5 cm
